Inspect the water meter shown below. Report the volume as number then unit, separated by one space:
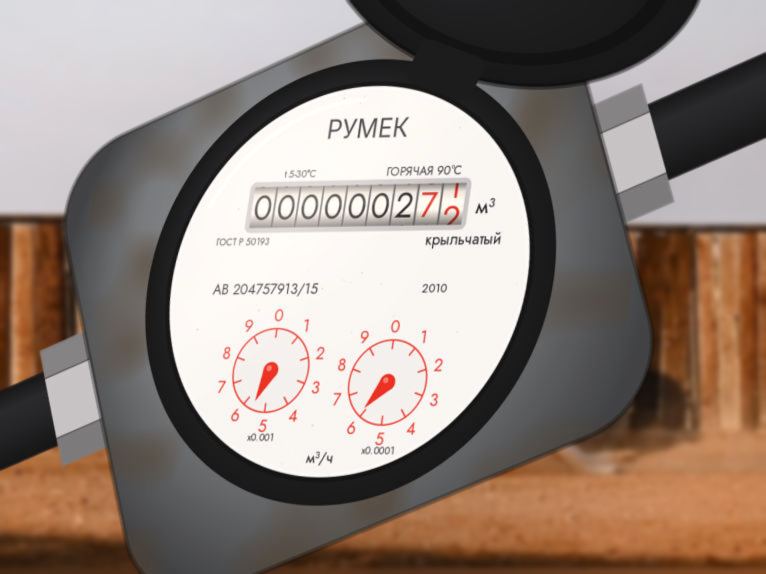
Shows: 2.7156 m³
